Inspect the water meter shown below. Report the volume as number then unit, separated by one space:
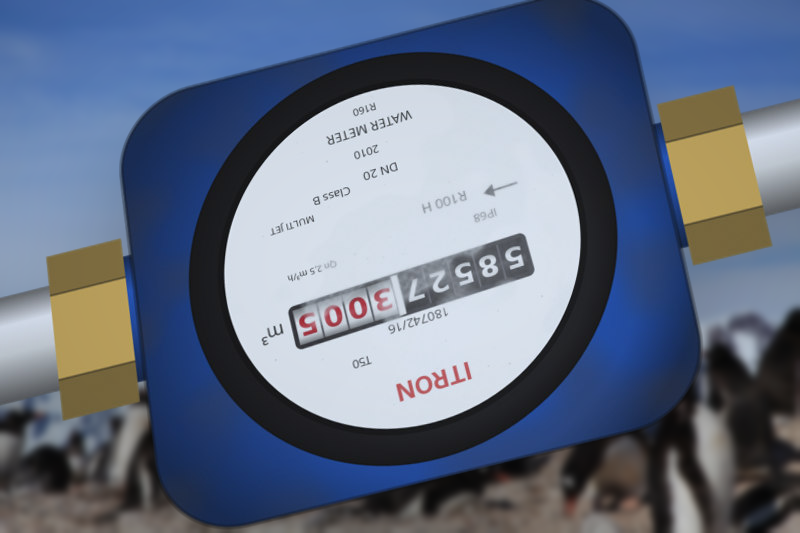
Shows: 58527.3005 m³
